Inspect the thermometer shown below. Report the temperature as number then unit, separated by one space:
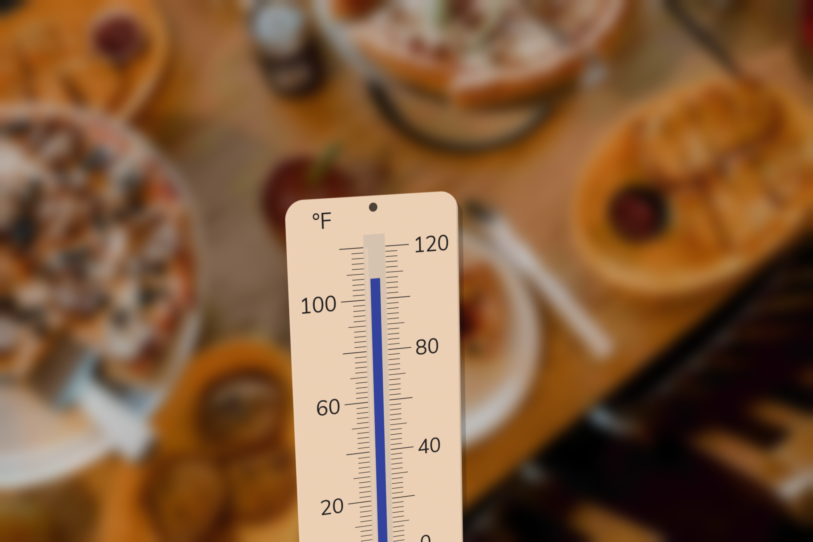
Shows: 108 °F
